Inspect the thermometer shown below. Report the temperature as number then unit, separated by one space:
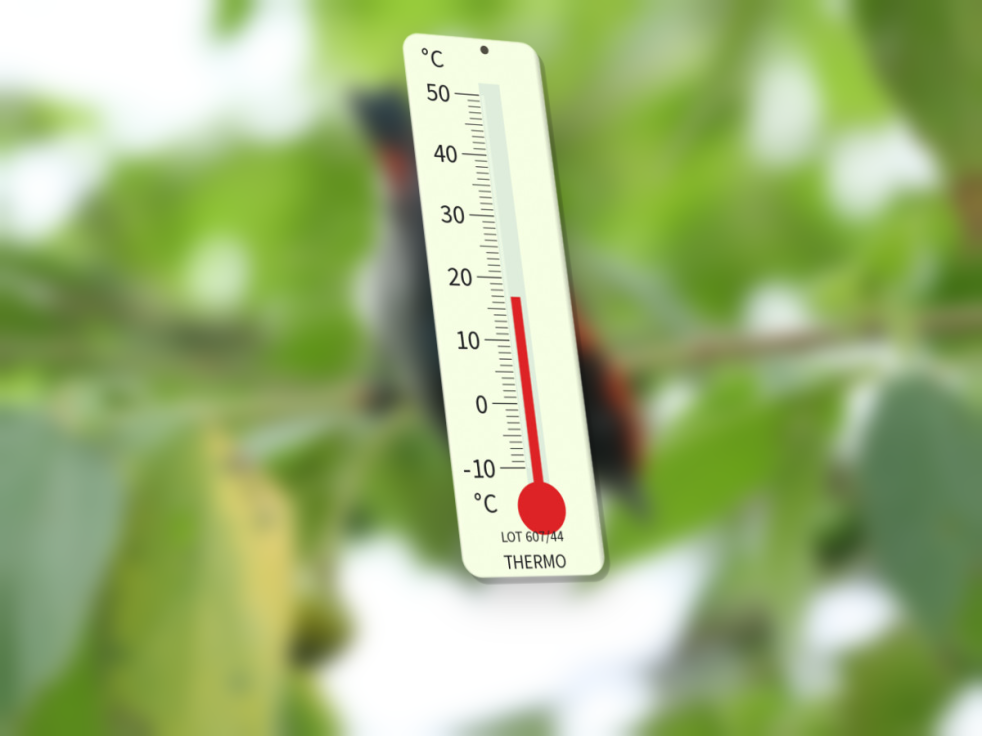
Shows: 17 °C
